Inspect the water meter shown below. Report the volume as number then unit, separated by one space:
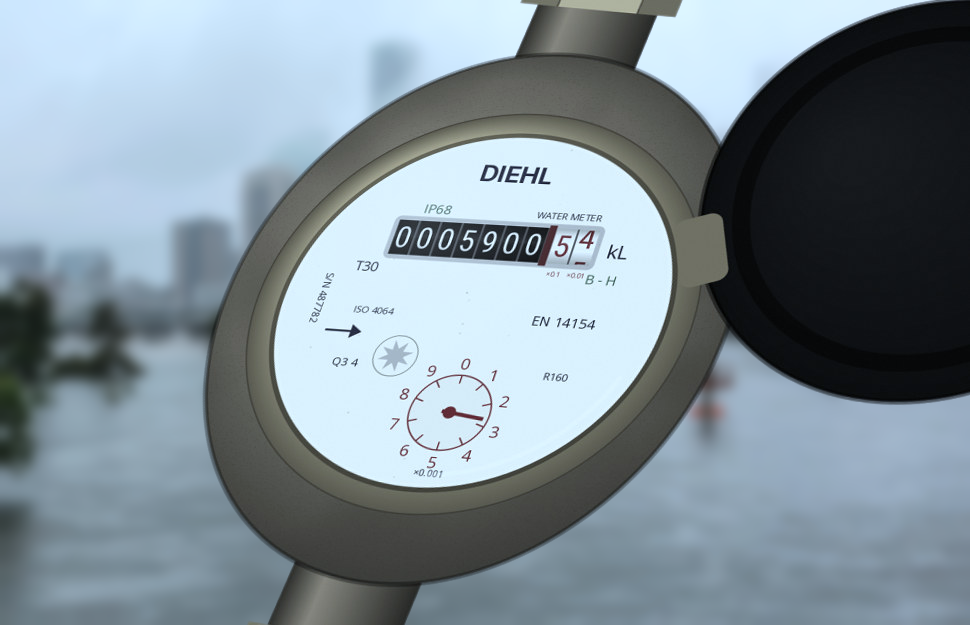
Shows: 5900.542 kL
